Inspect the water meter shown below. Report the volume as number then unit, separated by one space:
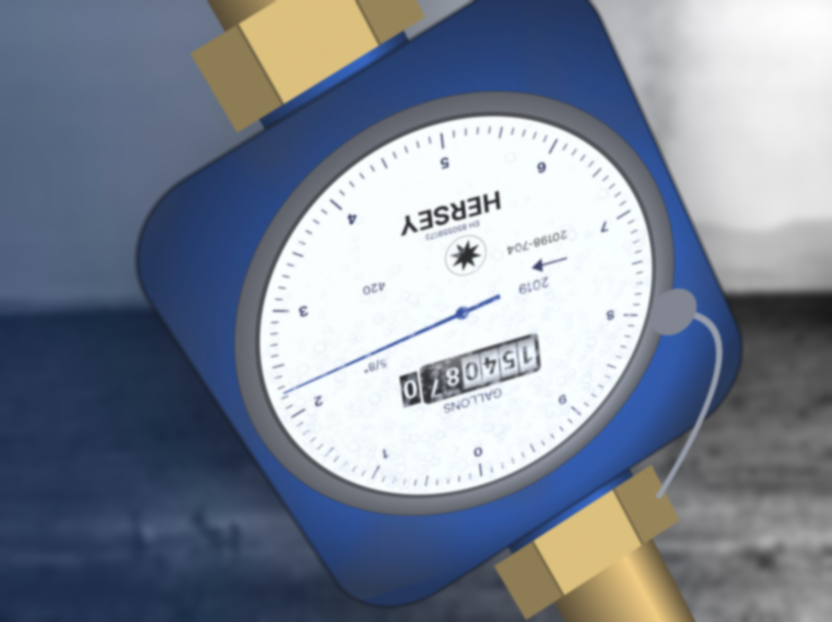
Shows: 1540872.2 gal
